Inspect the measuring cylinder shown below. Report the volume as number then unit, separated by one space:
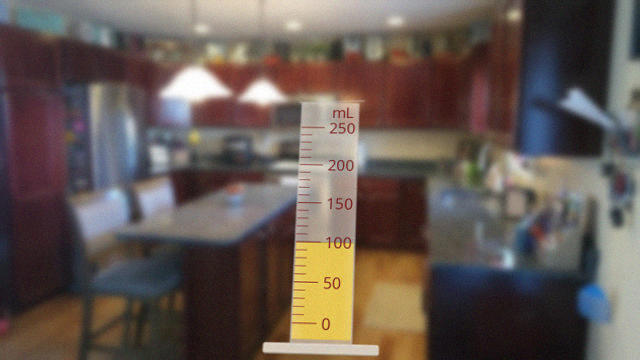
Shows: 100 mL
